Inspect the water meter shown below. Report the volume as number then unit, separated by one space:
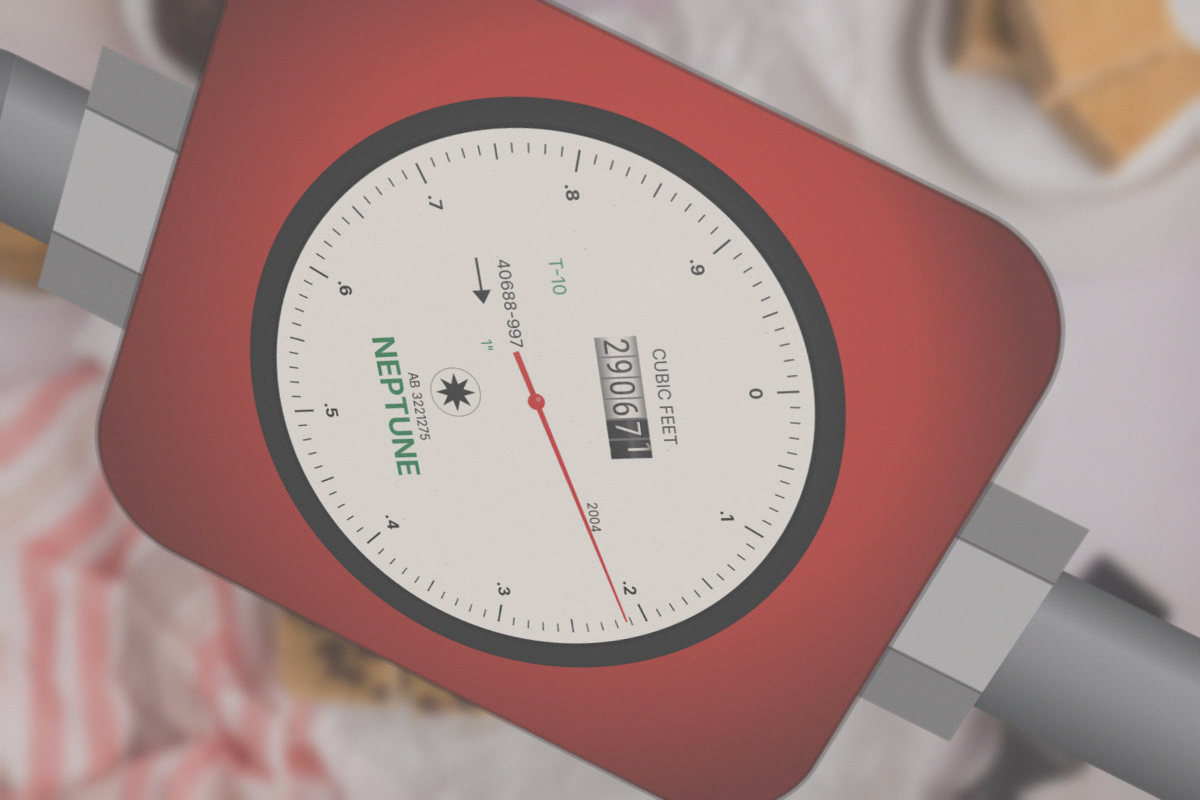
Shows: 290671.21 ft³
